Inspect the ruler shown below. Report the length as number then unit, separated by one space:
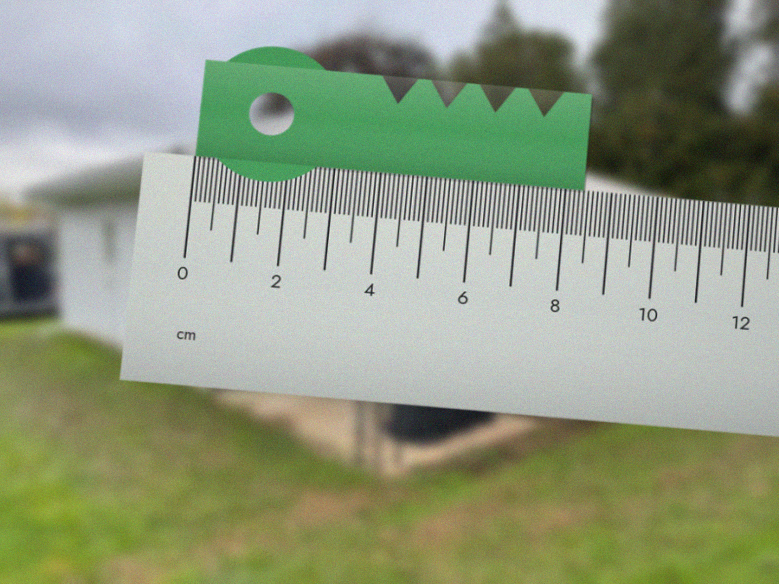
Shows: 8.4 cm
